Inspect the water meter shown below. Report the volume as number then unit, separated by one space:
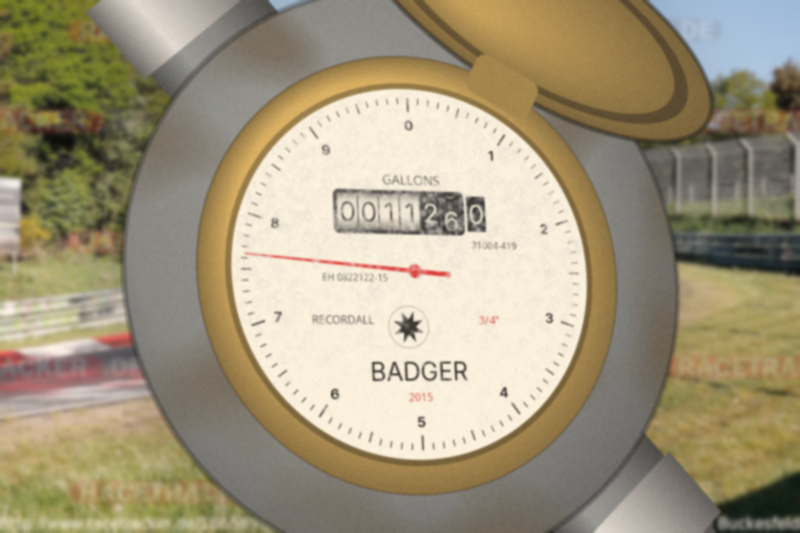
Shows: 11257.6 gal
